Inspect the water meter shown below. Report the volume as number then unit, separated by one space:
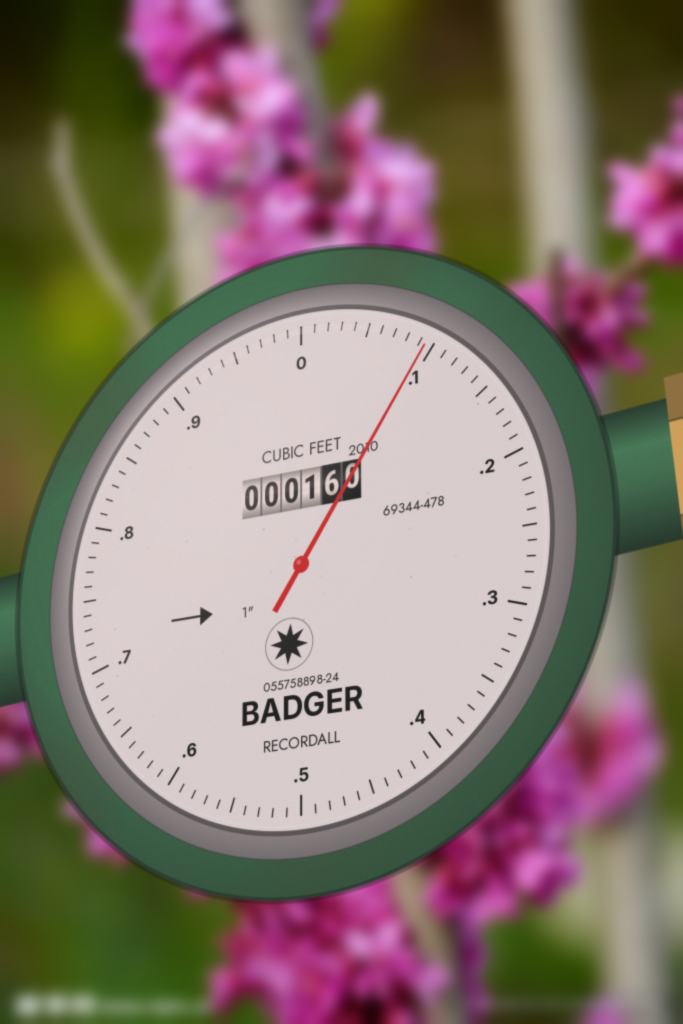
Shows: 160.09 ft³
